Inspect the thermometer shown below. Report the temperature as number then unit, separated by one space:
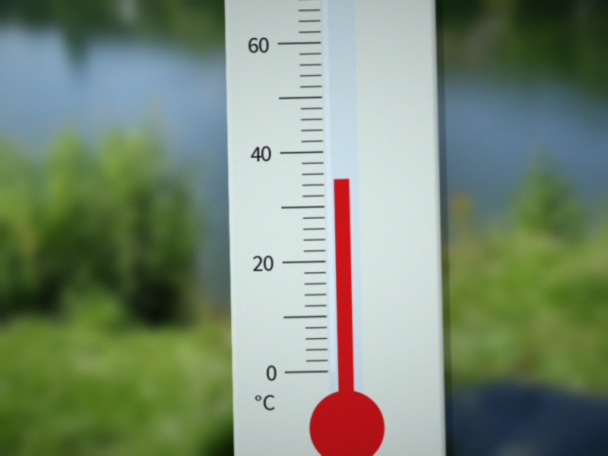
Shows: 35 °C
